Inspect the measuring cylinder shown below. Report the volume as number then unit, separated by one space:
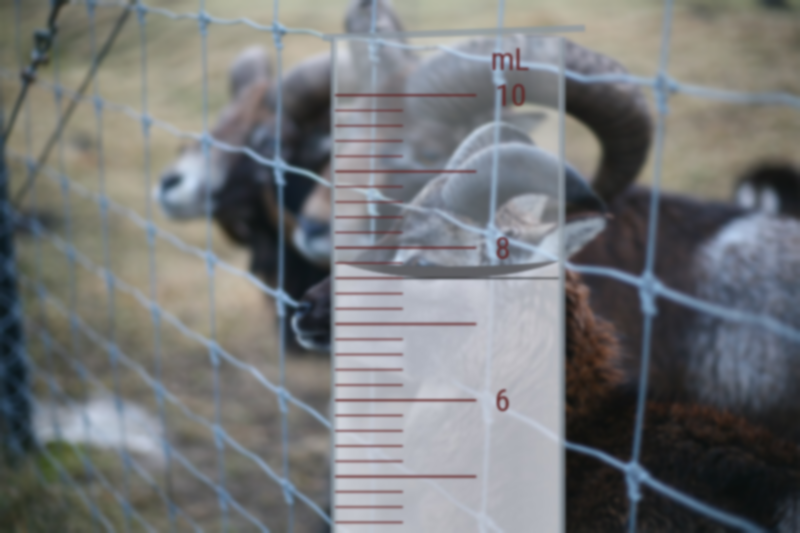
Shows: 7.6 mL
